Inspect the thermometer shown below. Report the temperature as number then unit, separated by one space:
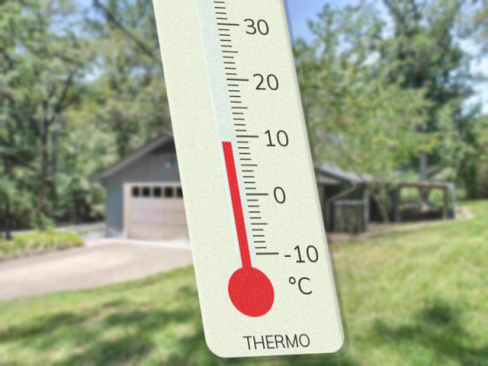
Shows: 9 °C
